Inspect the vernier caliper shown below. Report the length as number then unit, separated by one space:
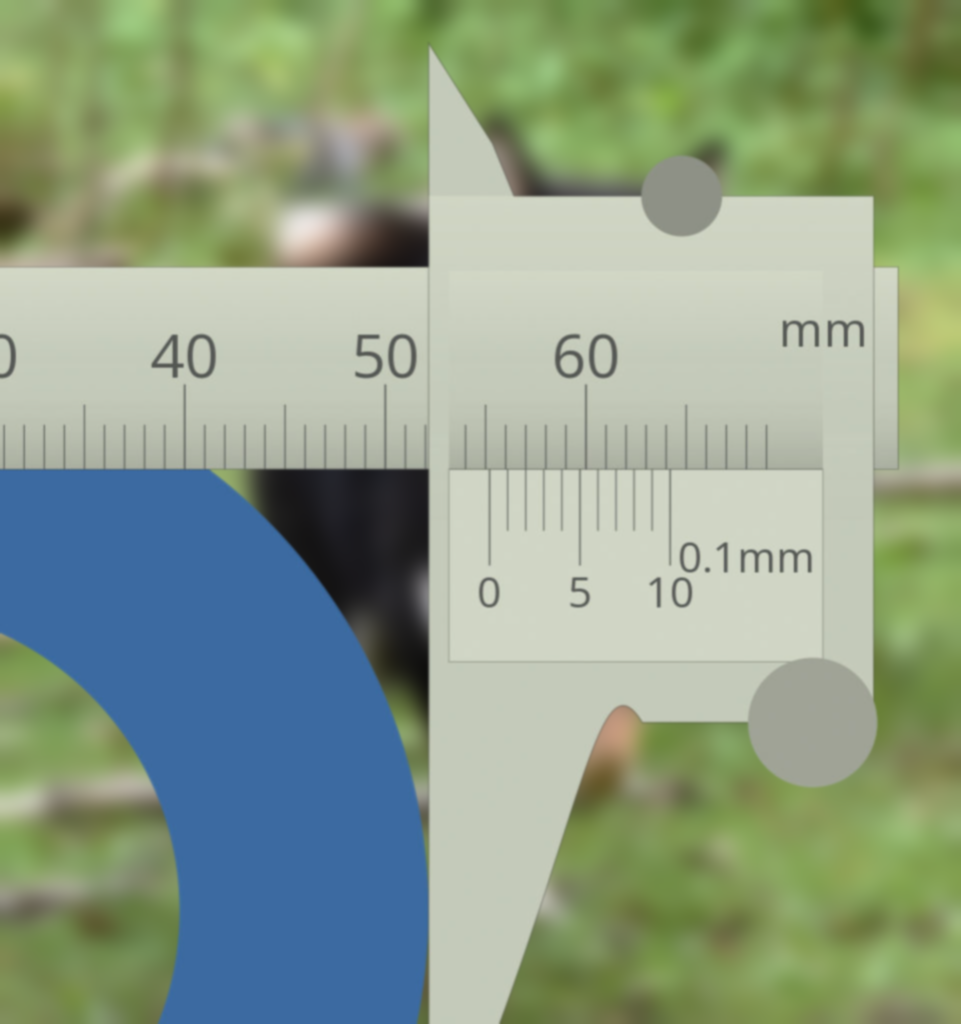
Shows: 55.2 mm
